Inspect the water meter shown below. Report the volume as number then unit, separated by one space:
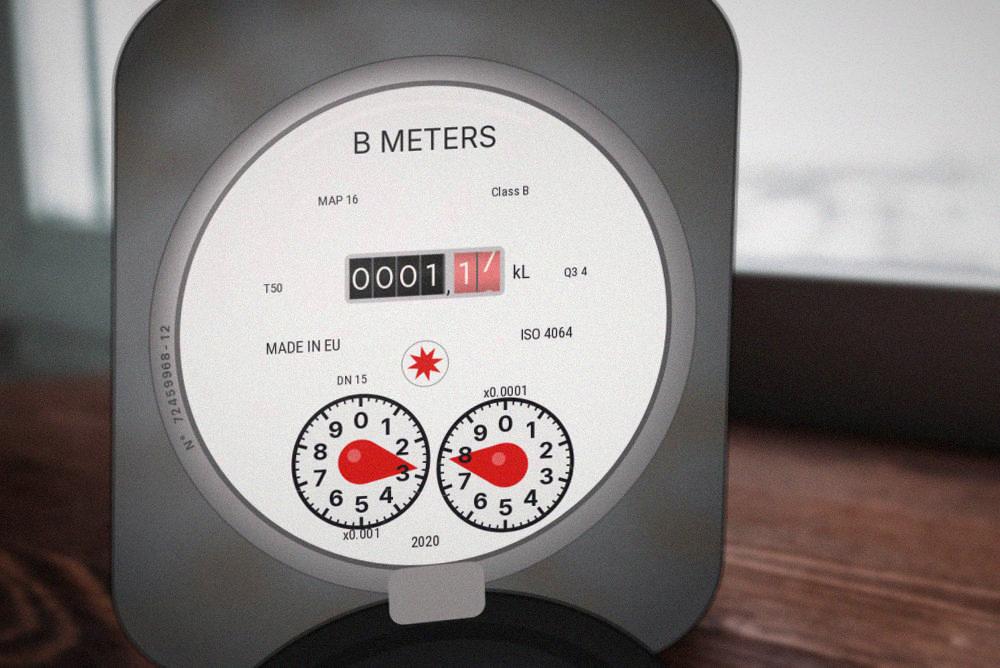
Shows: 1.1727 kL
